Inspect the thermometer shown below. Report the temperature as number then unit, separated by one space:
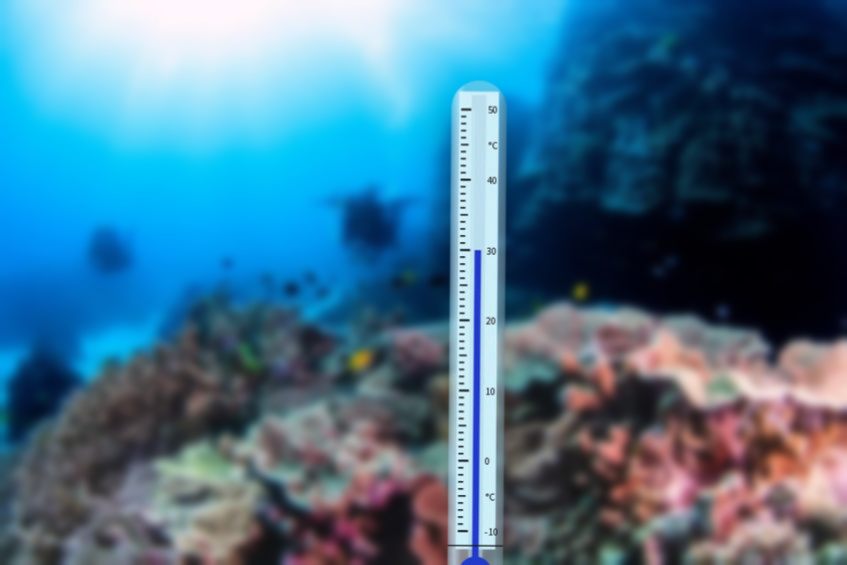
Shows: 30 °C
